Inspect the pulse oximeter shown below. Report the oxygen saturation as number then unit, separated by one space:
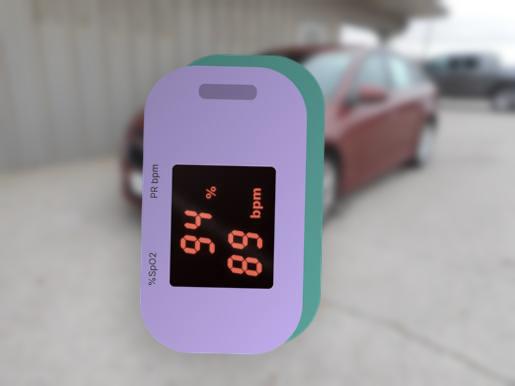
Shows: 94 %
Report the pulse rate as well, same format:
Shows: 89 bpm
